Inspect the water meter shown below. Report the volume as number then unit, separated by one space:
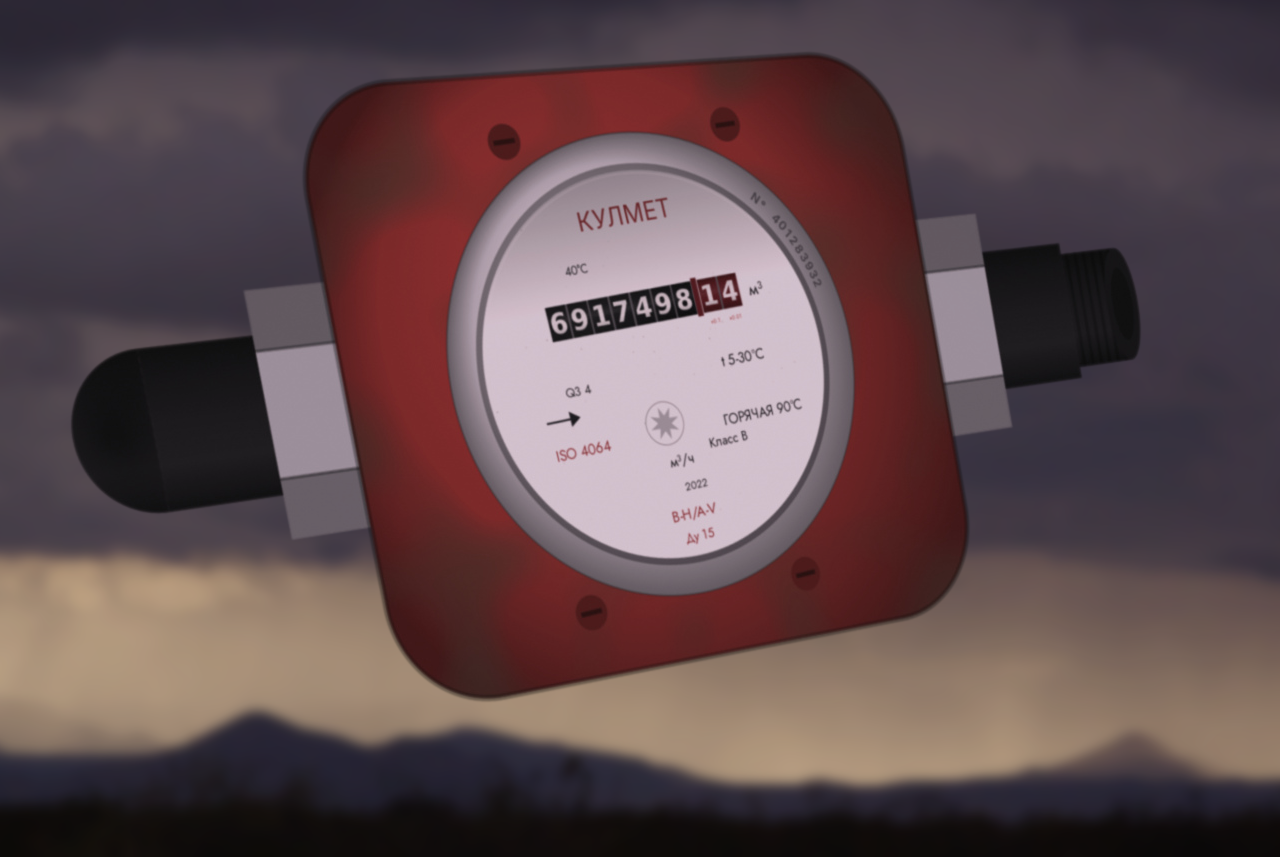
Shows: 6917498.14 m³
